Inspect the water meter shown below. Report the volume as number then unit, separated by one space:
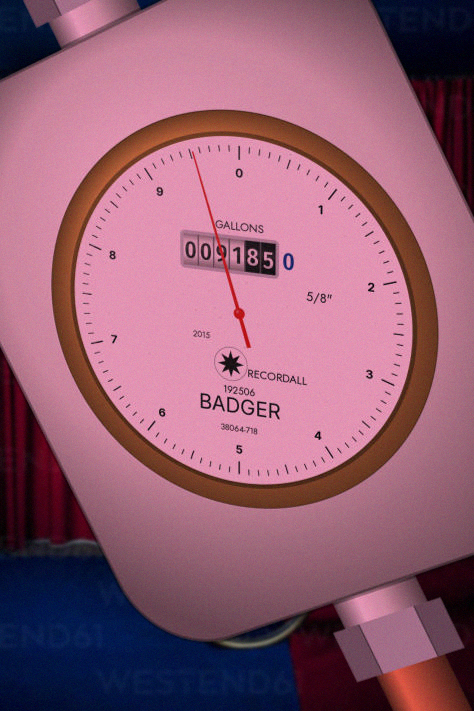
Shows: 91849.5 gal
